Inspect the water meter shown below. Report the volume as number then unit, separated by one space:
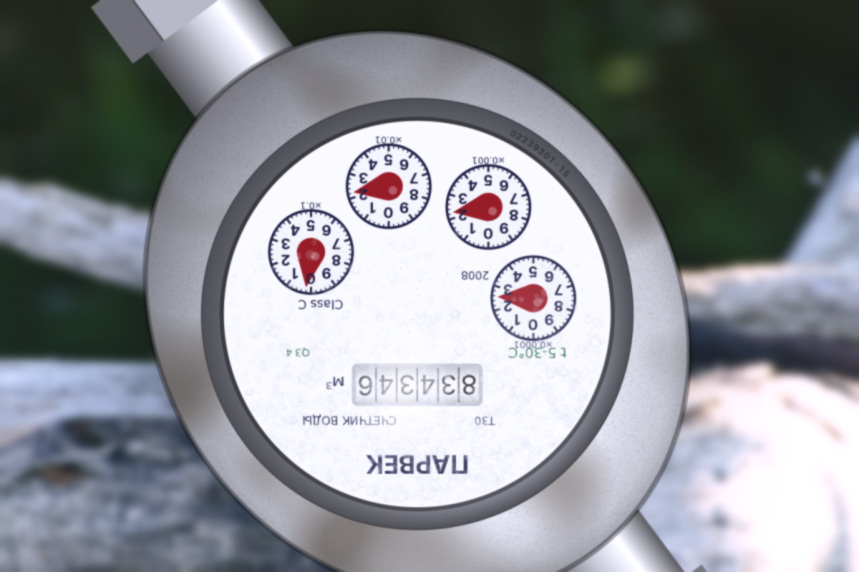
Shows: 834346.0222 m³
